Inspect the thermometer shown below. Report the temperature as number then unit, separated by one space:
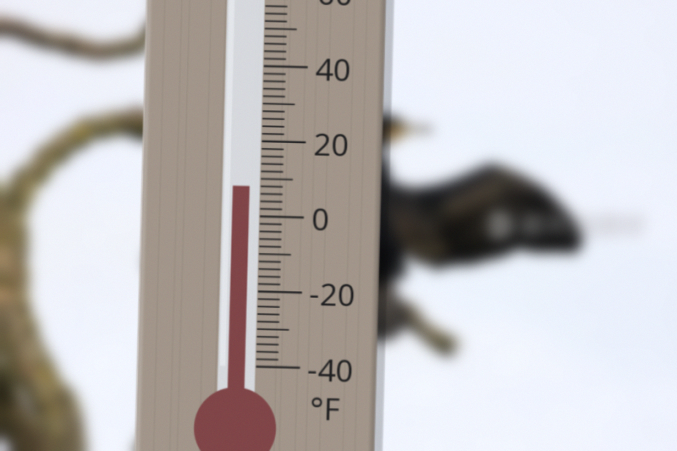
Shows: 8 °F
